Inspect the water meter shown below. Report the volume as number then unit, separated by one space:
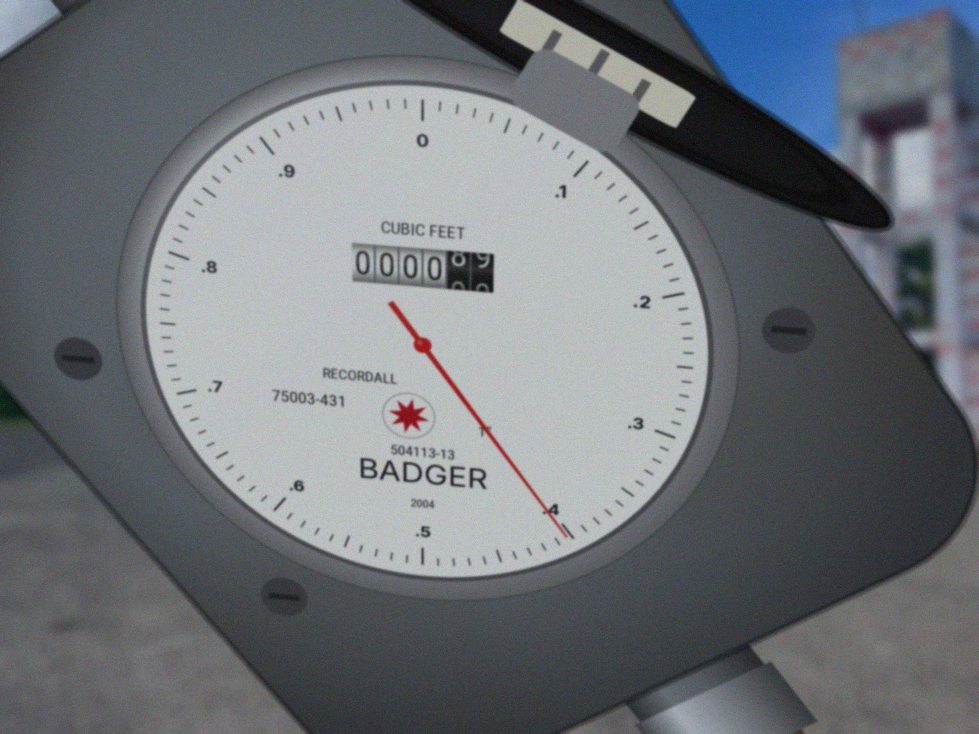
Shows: 89.40 ft³
